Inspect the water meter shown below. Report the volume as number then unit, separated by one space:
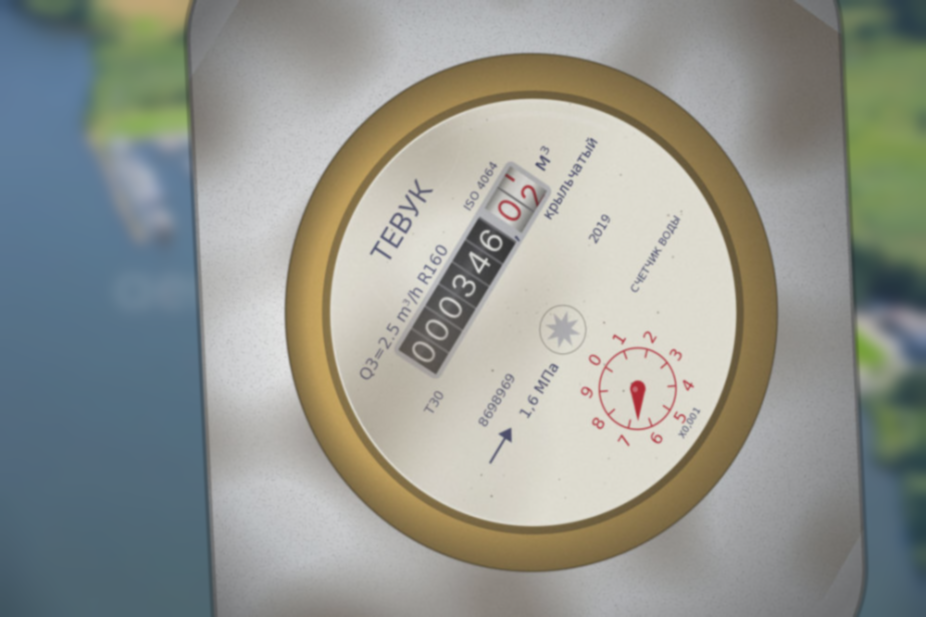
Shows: 346.016 m³
